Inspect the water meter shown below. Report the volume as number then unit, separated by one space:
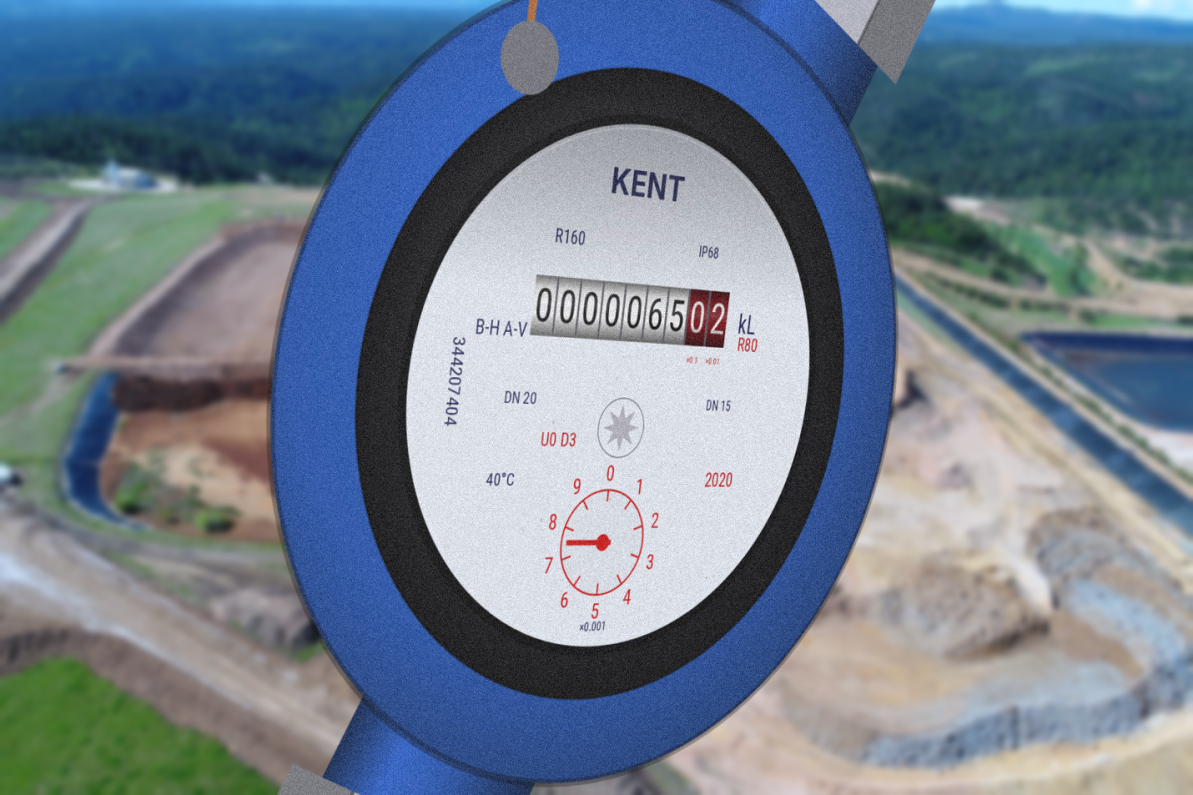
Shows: 65.027 kL
